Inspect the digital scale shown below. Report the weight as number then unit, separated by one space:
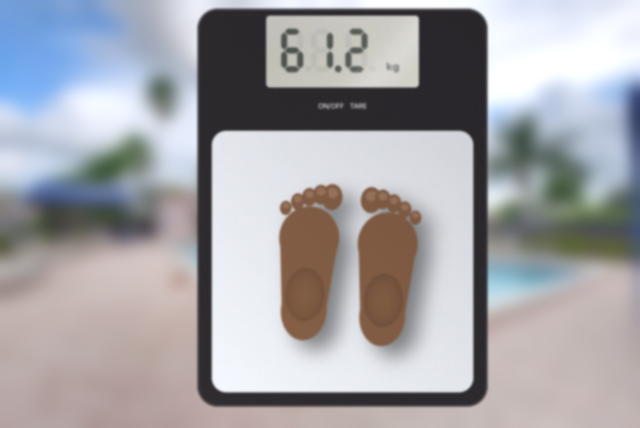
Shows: 61.2 kg
